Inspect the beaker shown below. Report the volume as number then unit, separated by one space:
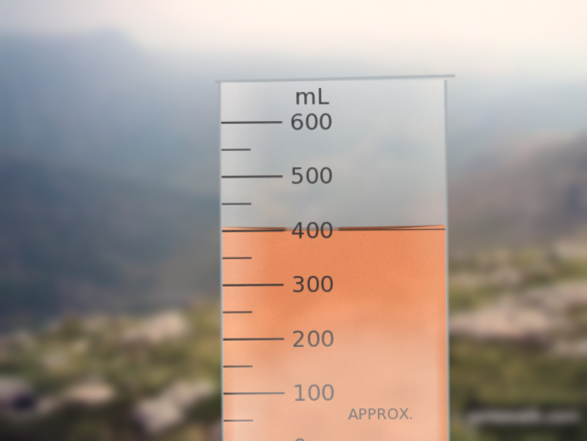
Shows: 400 mL
